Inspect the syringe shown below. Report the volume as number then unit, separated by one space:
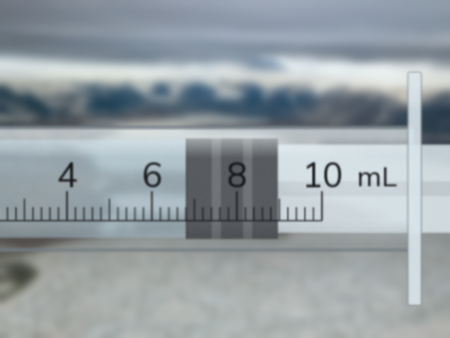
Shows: 6.8 mL
